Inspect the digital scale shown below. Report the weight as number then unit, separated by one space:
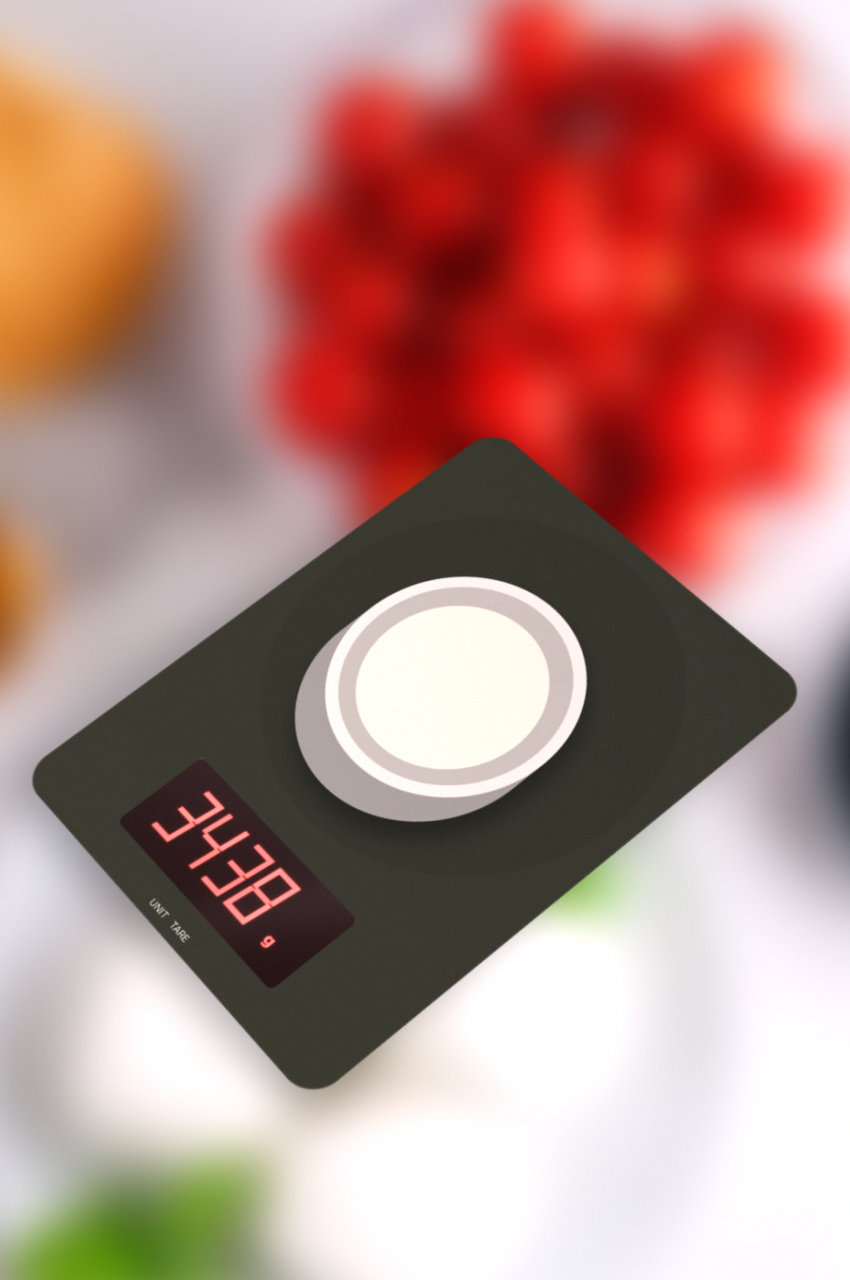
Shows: 3438 g
